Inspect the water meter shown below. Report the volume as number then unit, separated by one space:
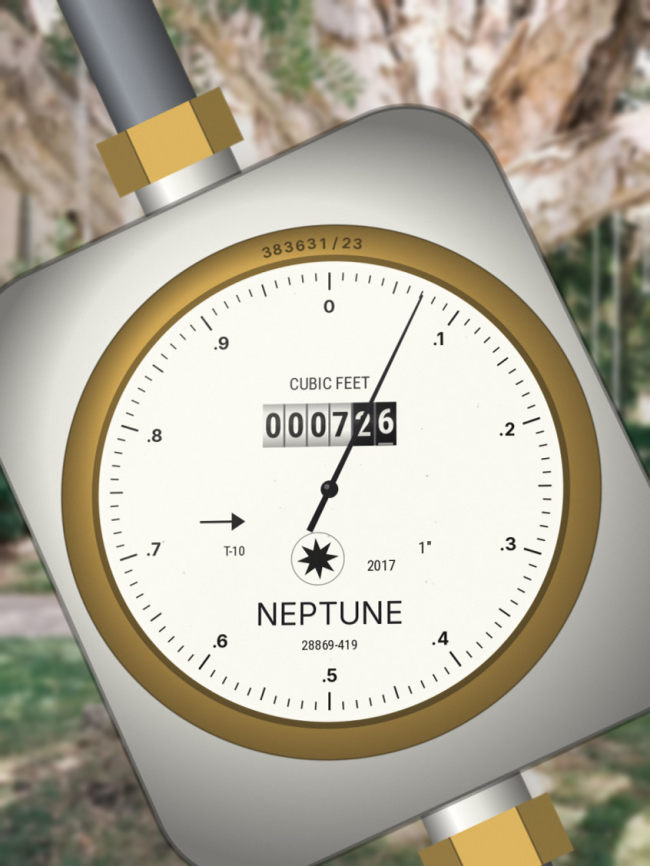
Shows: 726.07 ft³
